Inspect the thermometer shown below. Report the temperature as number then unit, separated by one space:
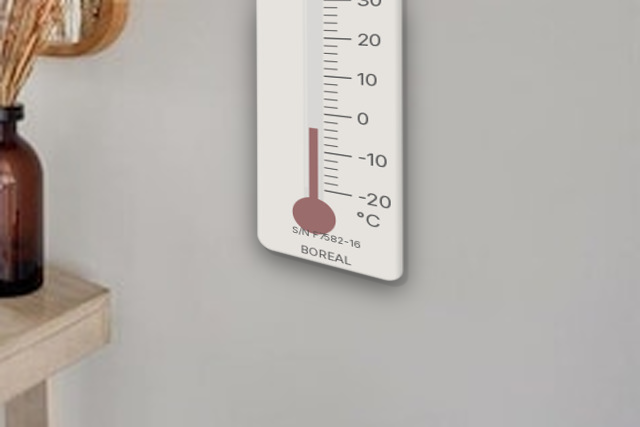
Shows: -4 °C
